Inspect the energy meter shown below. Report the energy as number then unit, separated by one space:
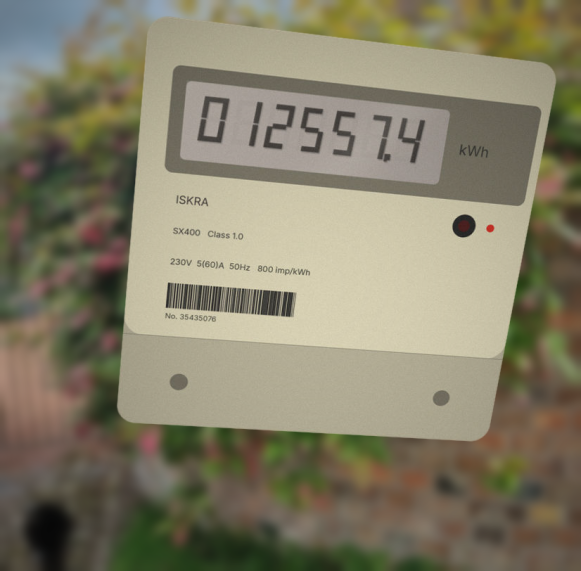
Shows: 12557.4 kWh
